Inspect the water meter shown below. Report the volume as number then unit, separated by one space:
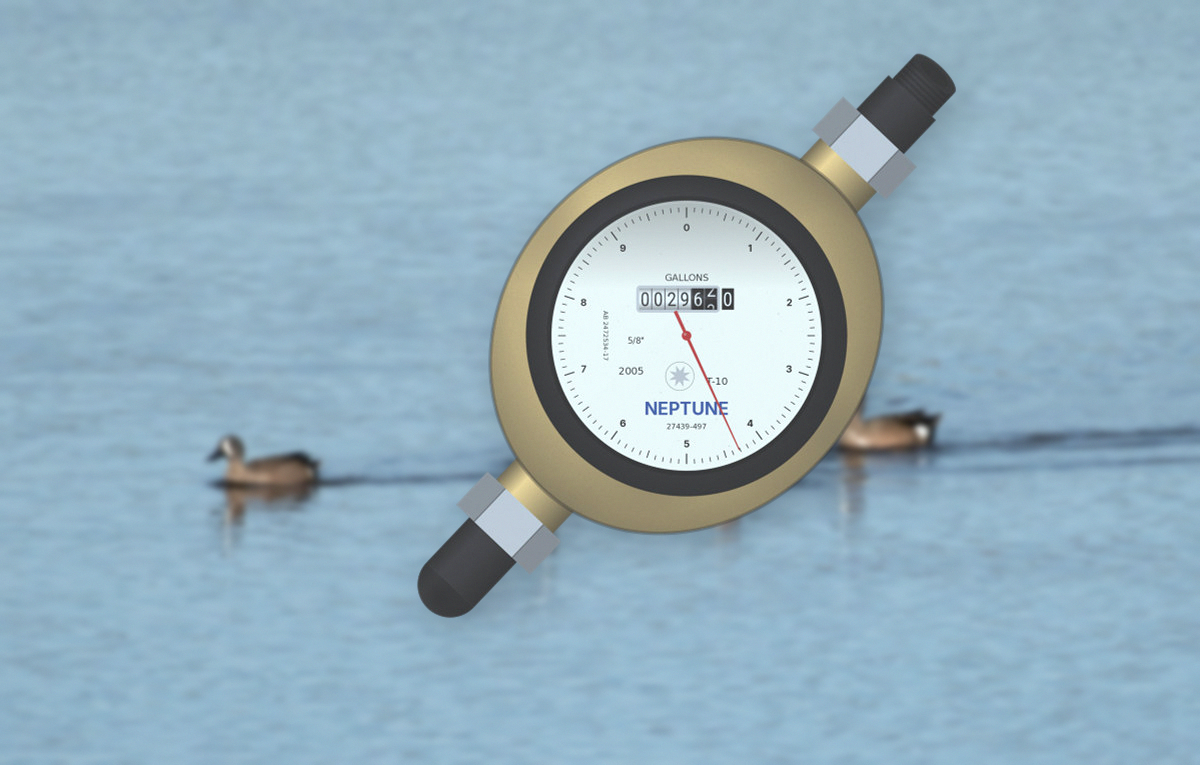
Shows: 29624.3 gal
